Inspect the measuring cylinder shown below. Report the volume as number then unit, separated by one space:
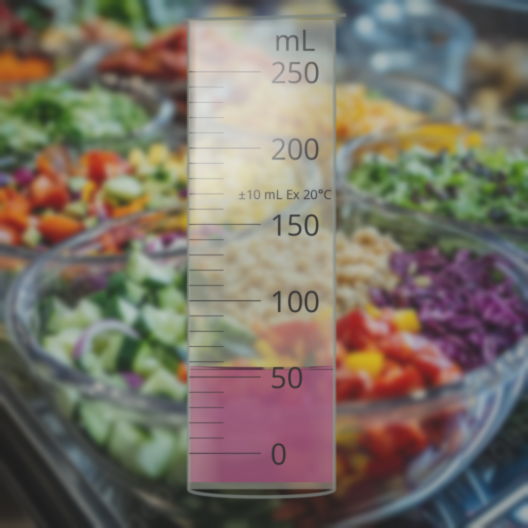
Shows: 55 mL
